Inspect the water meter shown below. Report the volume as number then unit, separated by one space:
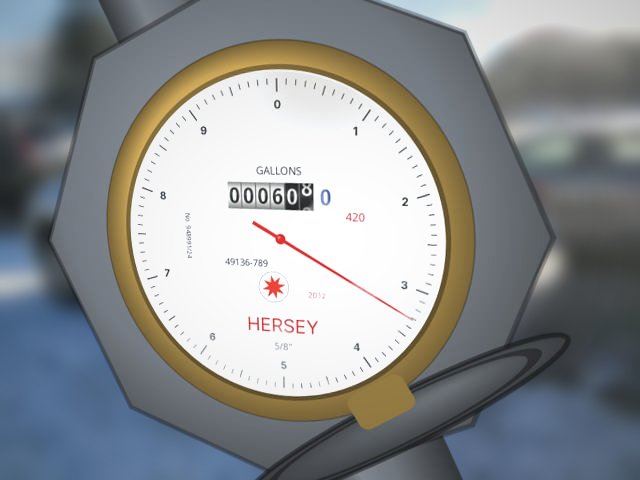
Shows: 6083.3 gal
